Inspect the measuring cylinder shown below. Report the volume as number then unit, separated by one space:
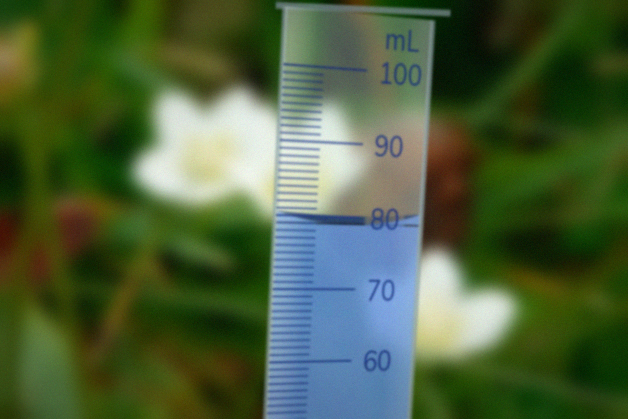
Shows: 79 mL
